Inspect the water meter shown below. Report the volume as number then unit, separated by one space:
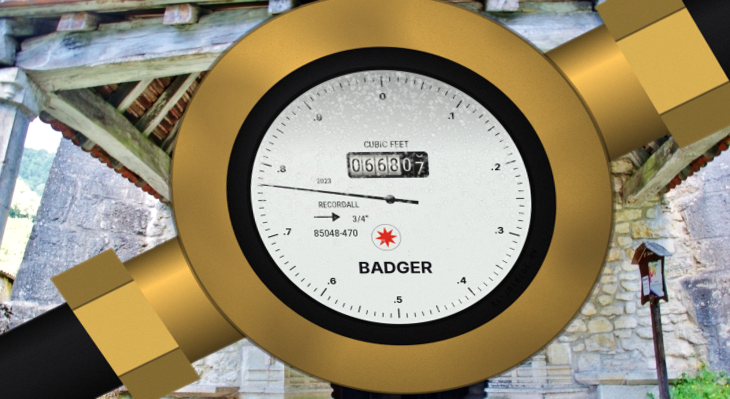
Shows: 66806.77 ft³
